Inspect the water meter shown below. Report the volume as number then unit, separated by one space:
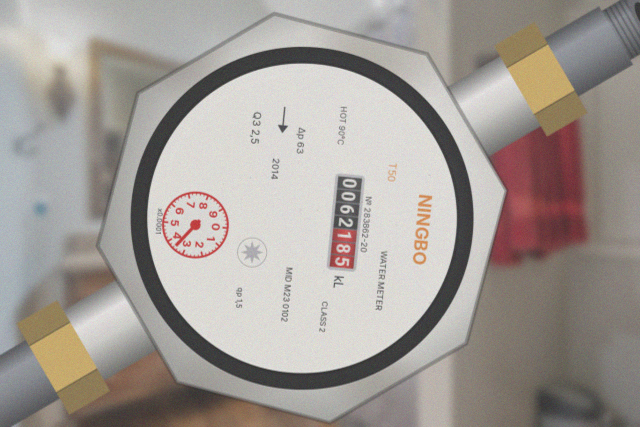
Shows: 62.1853 kL
